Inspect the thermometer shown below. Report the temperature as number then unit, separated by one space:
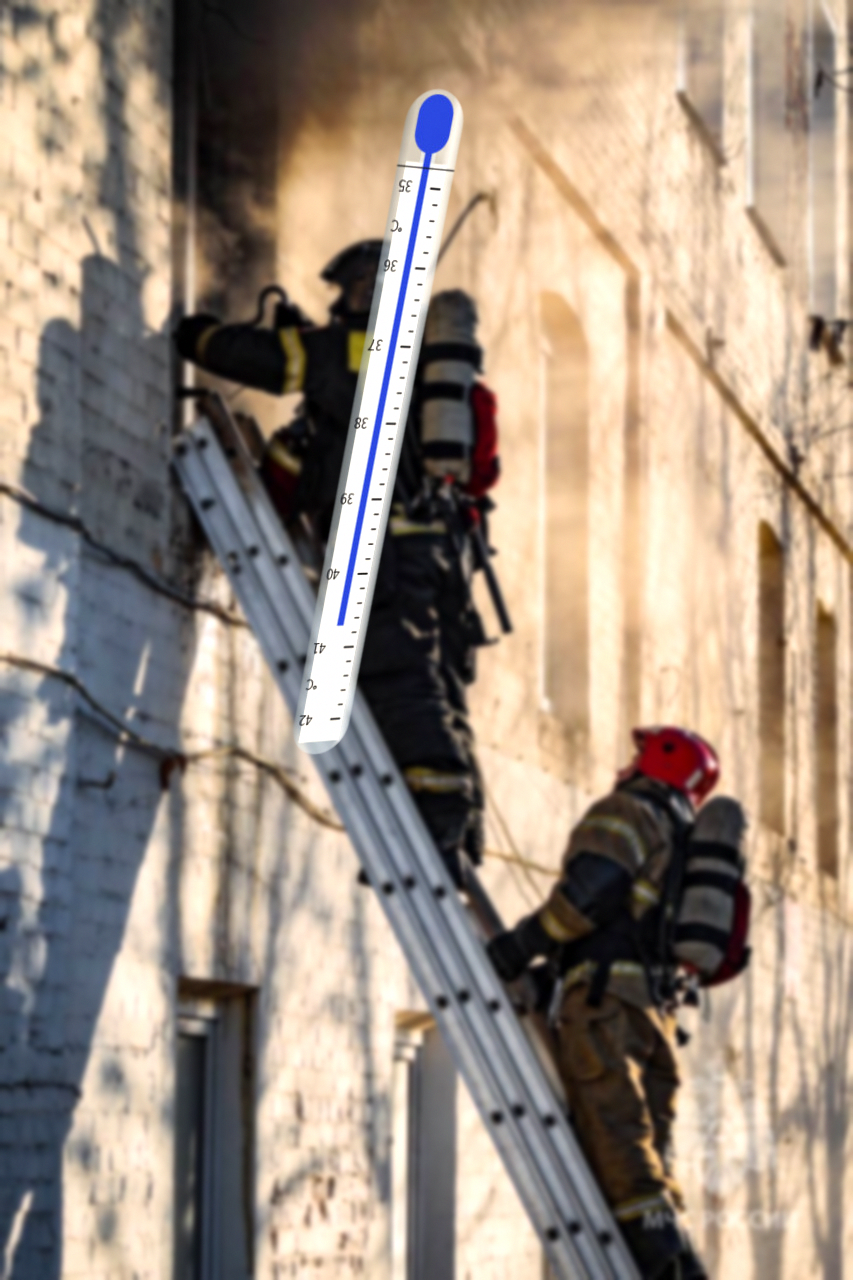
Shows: 40.7 °C
